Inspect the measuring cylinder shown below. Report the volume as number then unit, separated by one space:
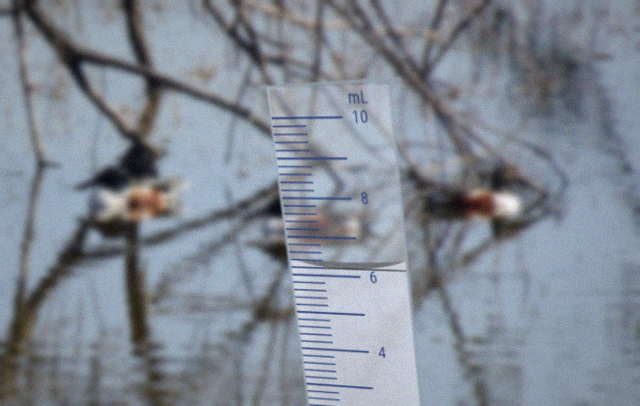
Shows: 6.2 mL
